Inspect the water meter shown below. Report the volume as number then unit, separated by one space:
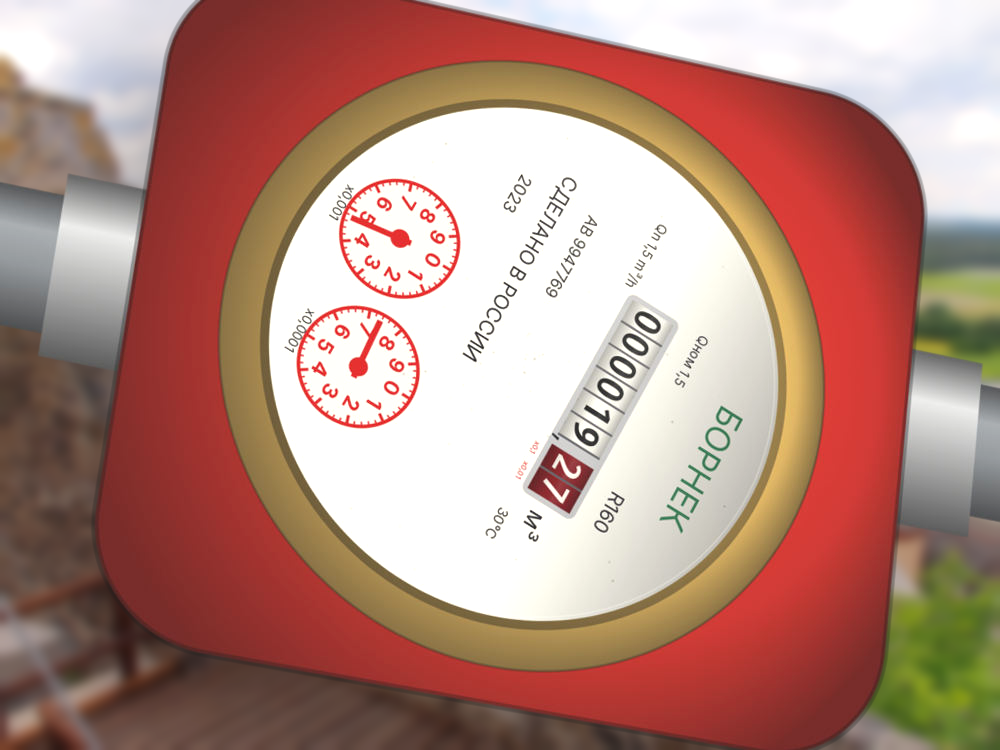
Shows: 19.2747 m³
